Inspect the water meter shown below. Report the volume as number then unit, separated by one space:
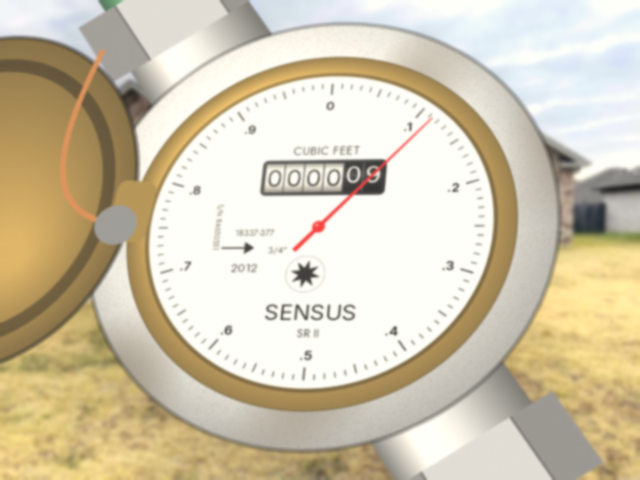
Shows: 9.11 ft³
